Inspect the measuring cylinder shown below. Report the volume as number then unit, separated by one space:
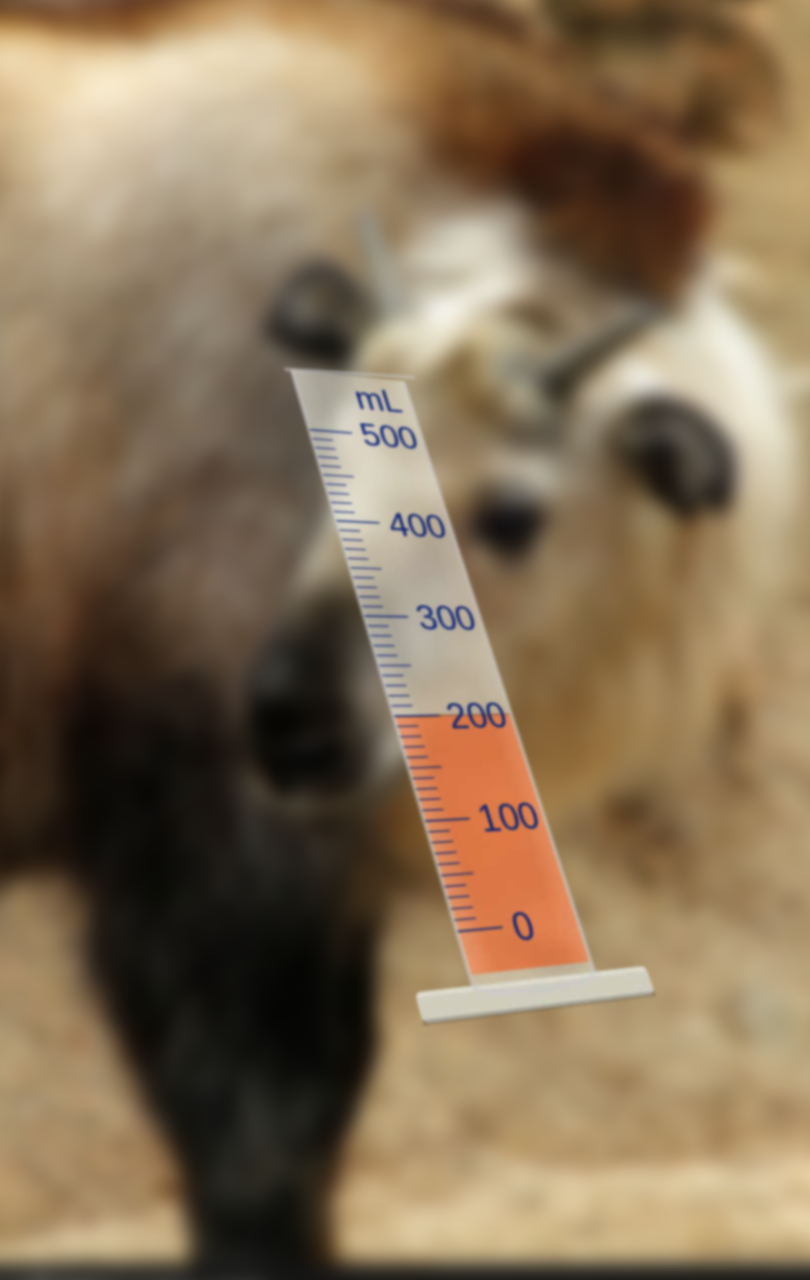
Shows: 200 mL
